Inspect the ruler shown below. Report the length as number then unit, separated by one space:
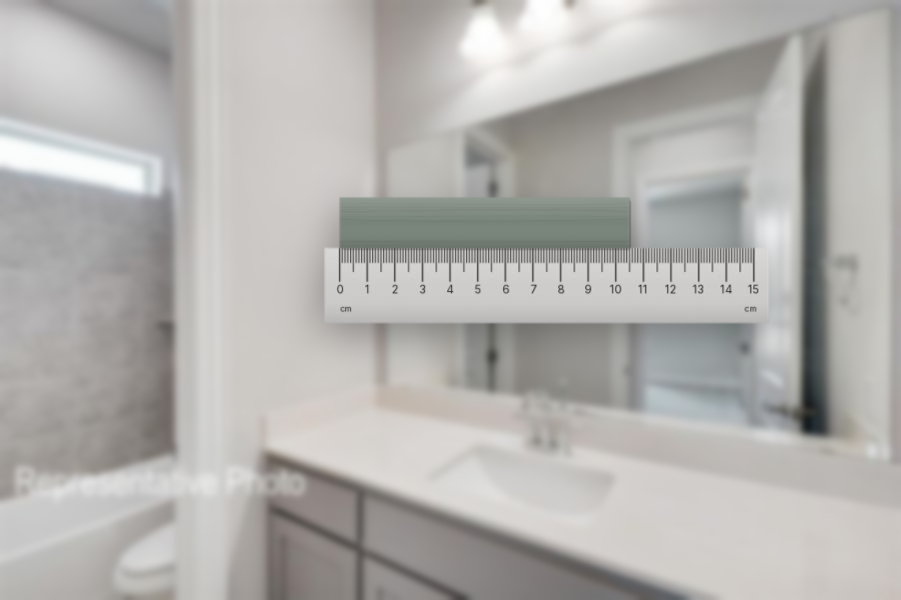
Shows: 10.5 cm
